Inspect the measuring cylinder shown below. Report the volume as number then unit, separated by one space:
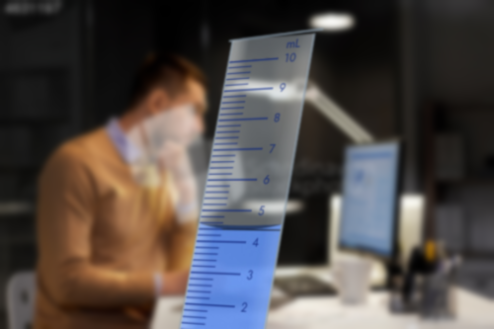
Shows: 4.4 mL
